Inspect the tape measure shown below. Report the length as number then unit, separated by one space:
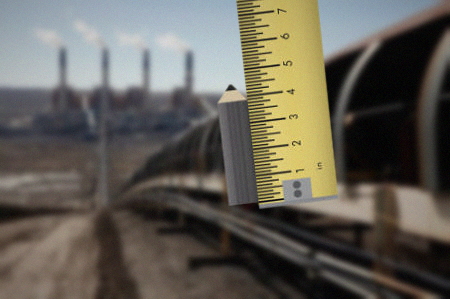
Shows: 4.5 in
